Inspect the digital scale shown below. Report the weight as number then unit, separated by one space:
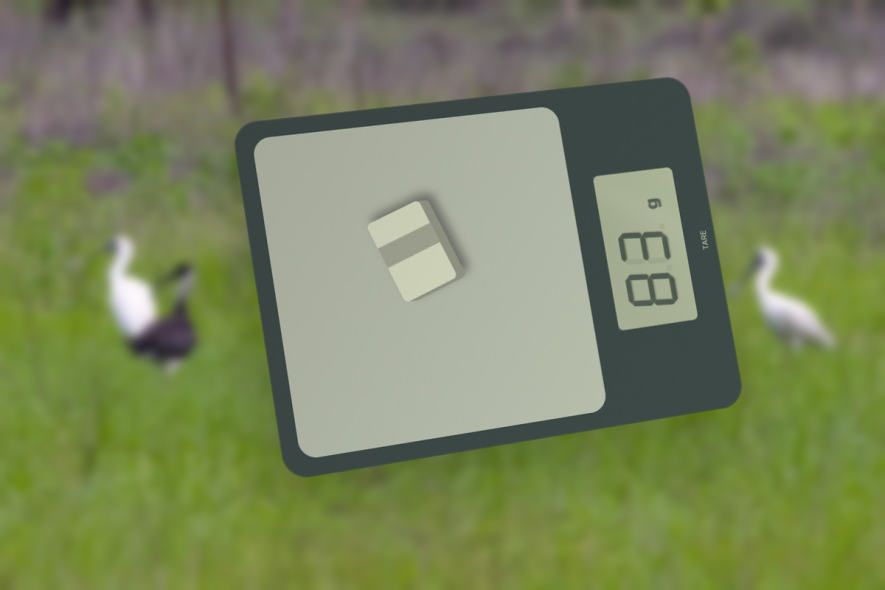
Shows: 83 g
